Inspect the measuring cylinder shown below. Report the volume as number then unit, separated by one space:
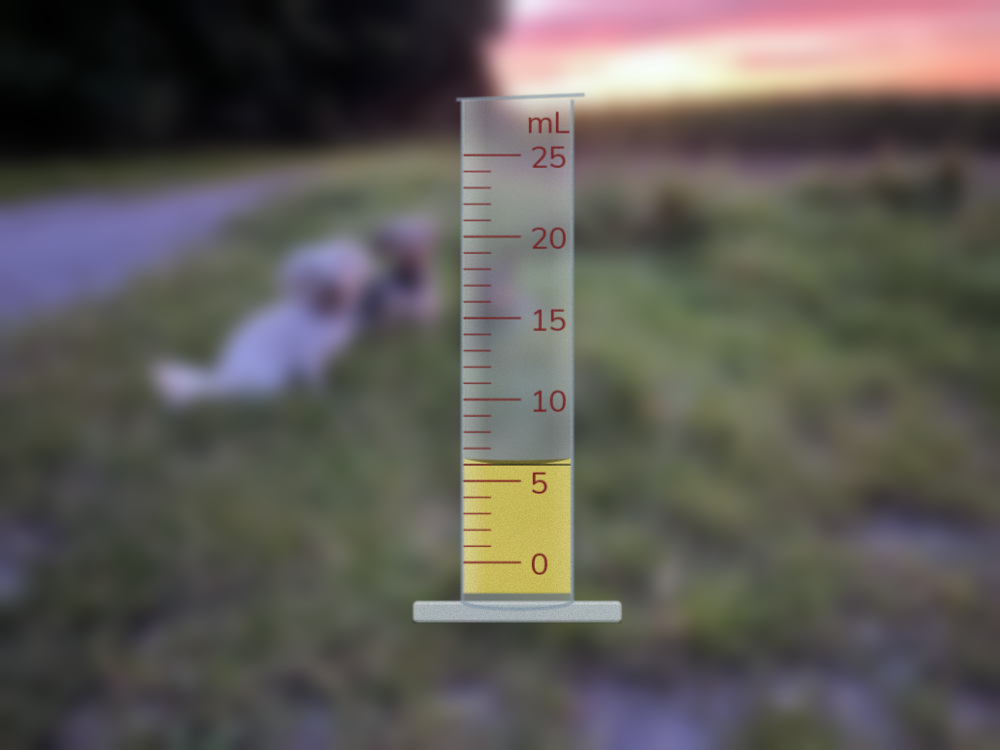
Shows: 6 mL
